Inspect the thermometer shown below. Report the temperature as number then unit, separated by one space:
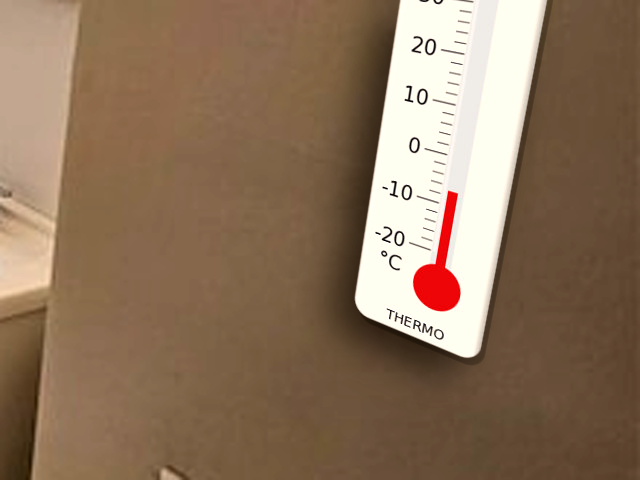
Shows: -7 °C
